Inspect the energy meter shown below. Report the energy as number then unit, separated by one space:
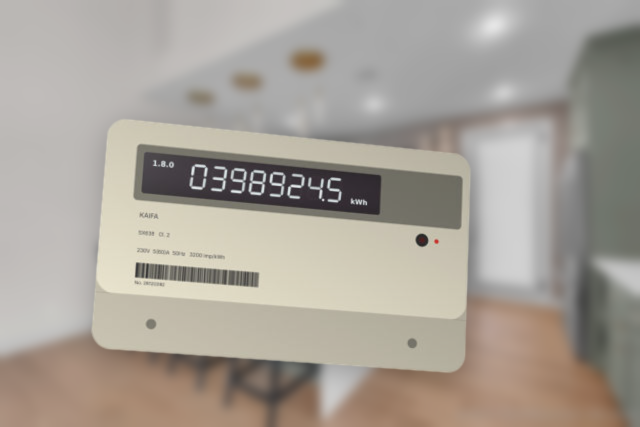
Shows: 398924.5 kWh
